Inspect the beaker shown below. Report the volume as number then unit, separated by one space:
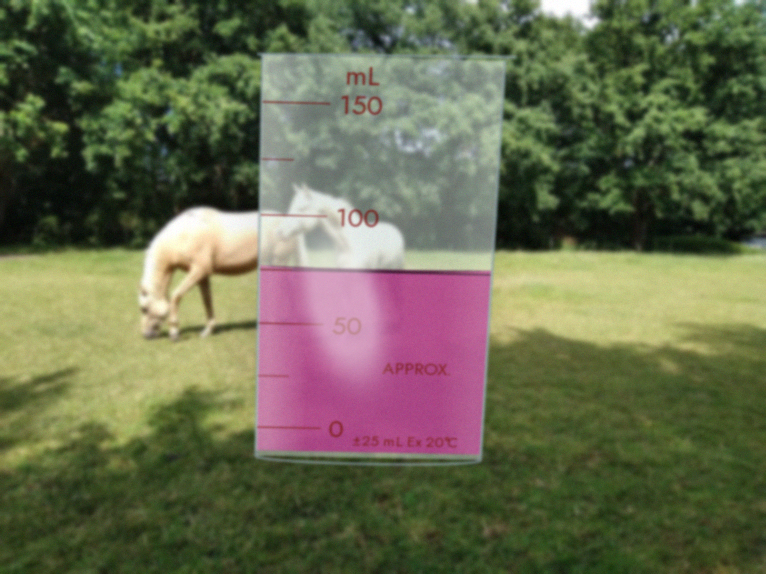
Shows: 75 mL
